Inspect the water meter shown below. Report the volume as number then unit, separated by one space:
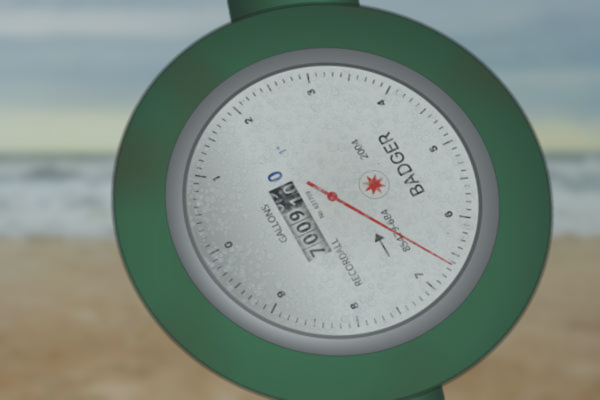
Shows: 7009096.6 gal
